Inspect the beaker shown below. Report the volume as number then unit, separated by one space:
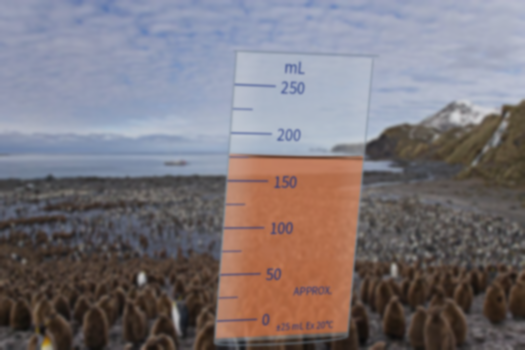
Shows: 175 mL
